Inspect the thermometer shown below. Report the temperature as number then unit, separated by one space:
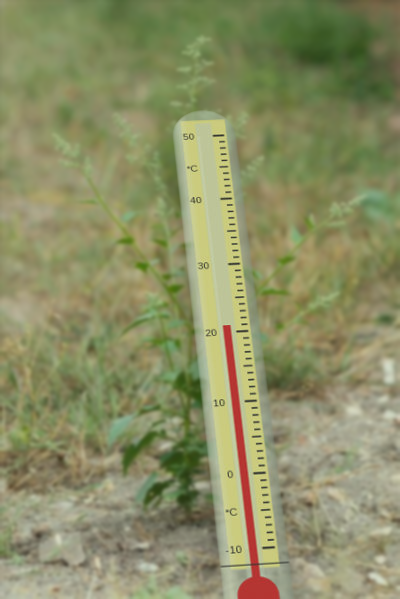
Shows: 21 °C
